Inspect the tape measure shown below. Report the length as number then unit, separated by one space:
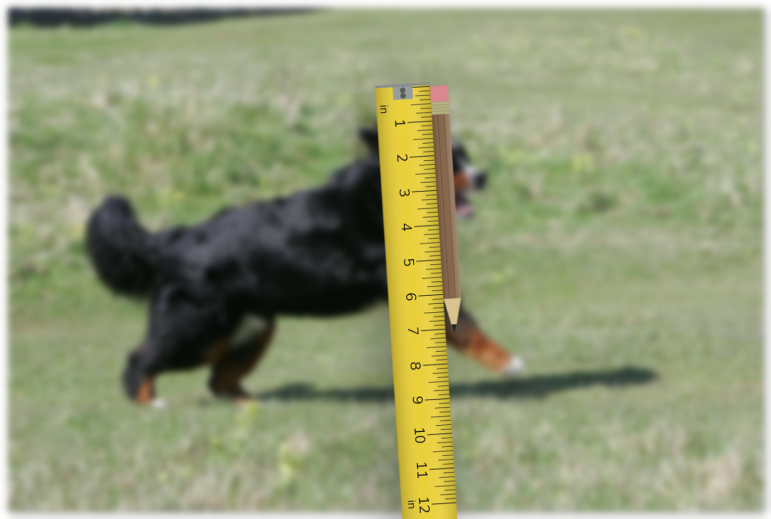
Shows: 7.125 in
